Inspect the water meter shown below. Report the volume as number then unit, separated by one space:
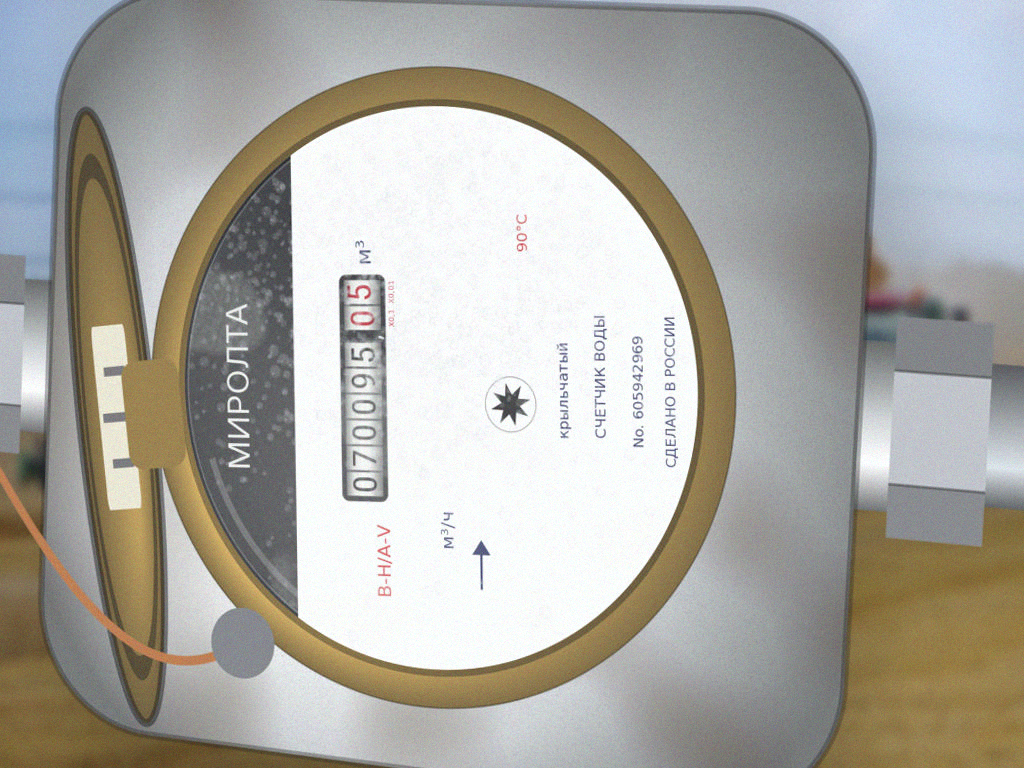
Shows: 70095.05 m³
